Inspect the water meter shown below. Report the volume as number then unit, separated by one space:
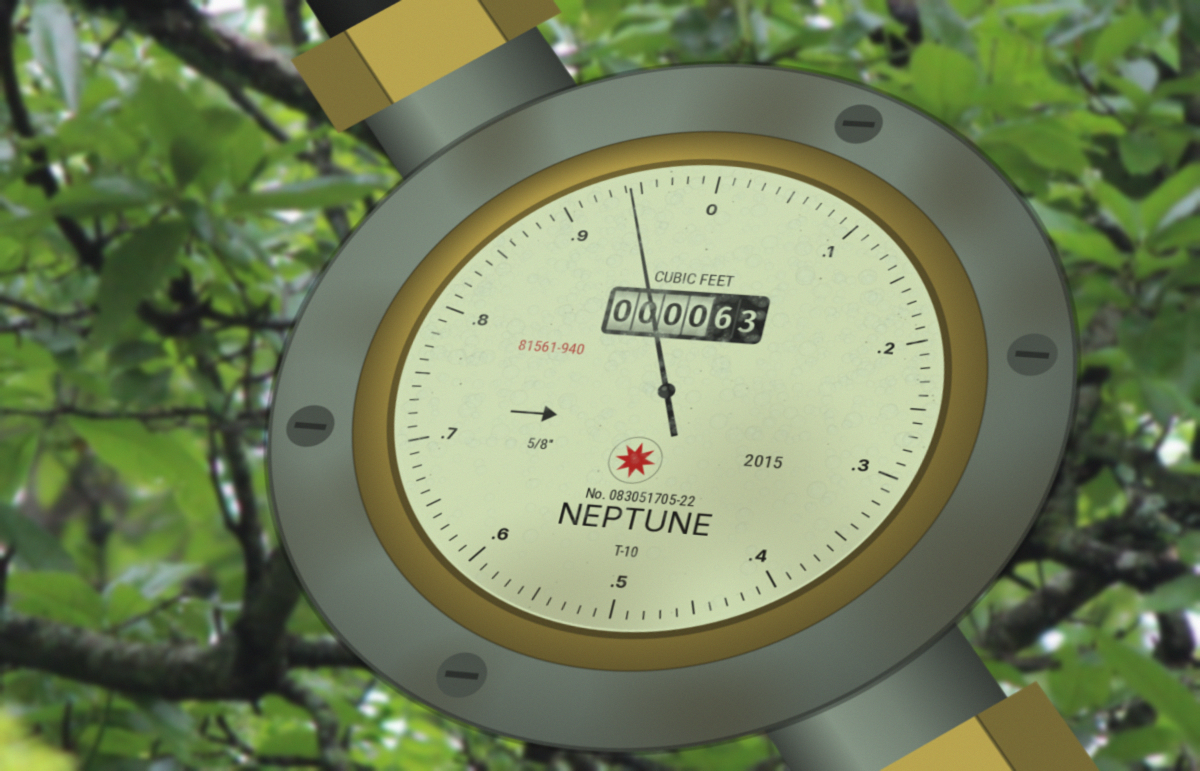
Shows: 62.94 ft³
